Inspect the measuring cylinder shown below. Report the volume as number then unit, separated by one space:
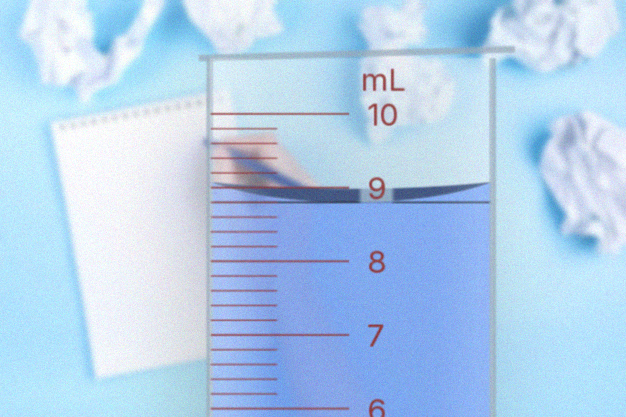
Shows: 8.8 mL
